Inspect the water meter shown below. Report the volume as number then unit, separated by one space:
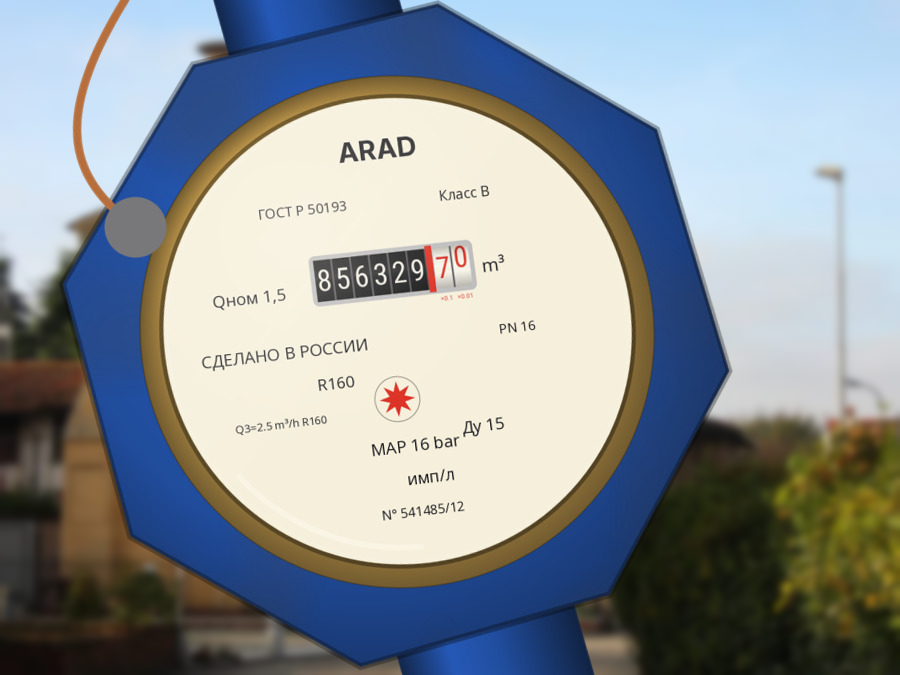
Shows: 856329.70 m³
